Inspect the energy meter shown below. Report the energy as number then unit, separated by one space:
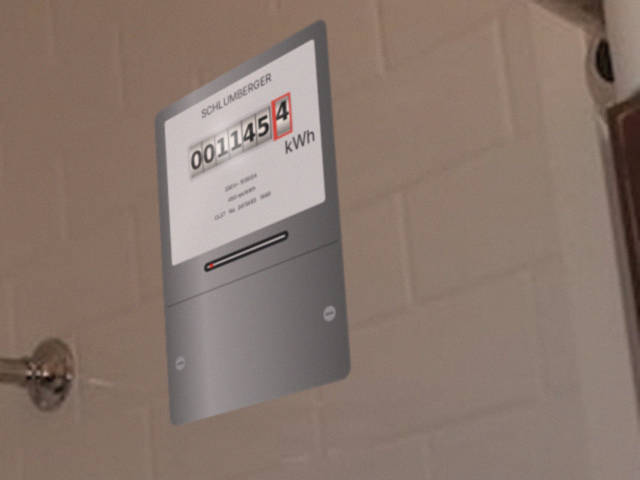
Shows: 1145.4 kWh
